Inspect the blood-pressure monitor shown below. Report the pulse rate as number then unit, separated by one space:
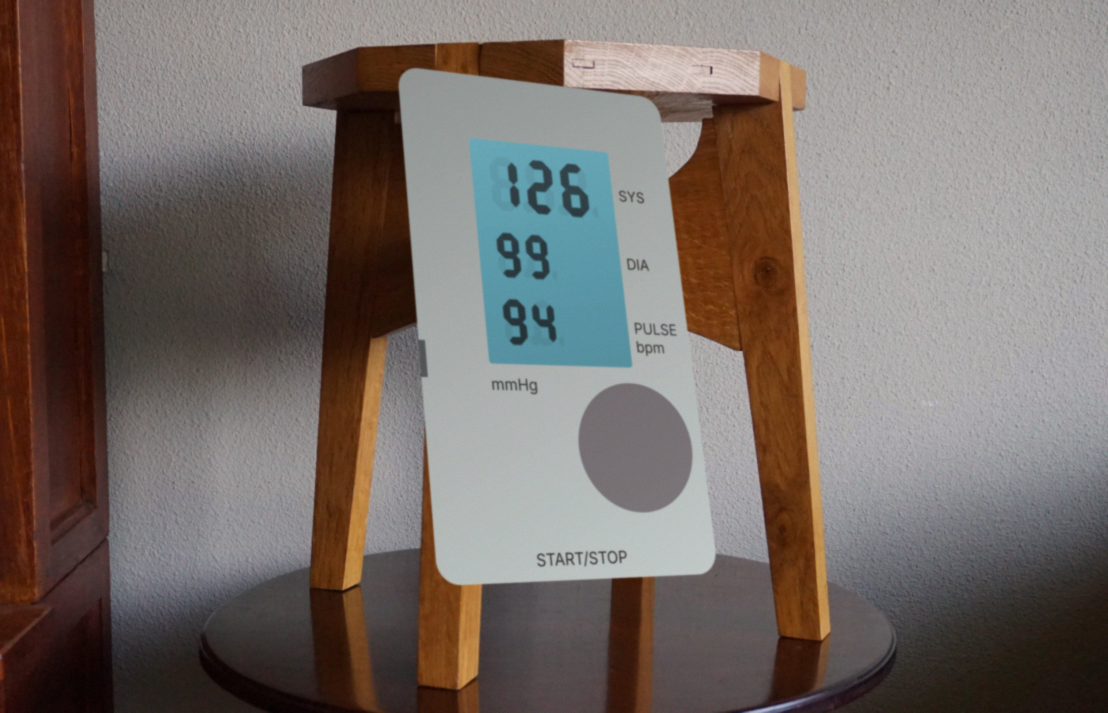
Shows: 94 bpm
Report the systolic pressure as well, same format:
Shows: 126 mmHg
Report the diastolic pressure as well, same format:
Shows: 99 mmHg
